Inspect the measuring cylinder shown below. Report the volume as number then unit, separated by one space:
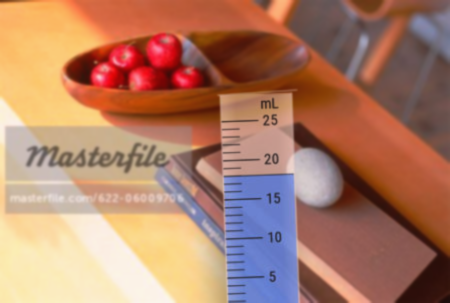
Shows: 18 mL
